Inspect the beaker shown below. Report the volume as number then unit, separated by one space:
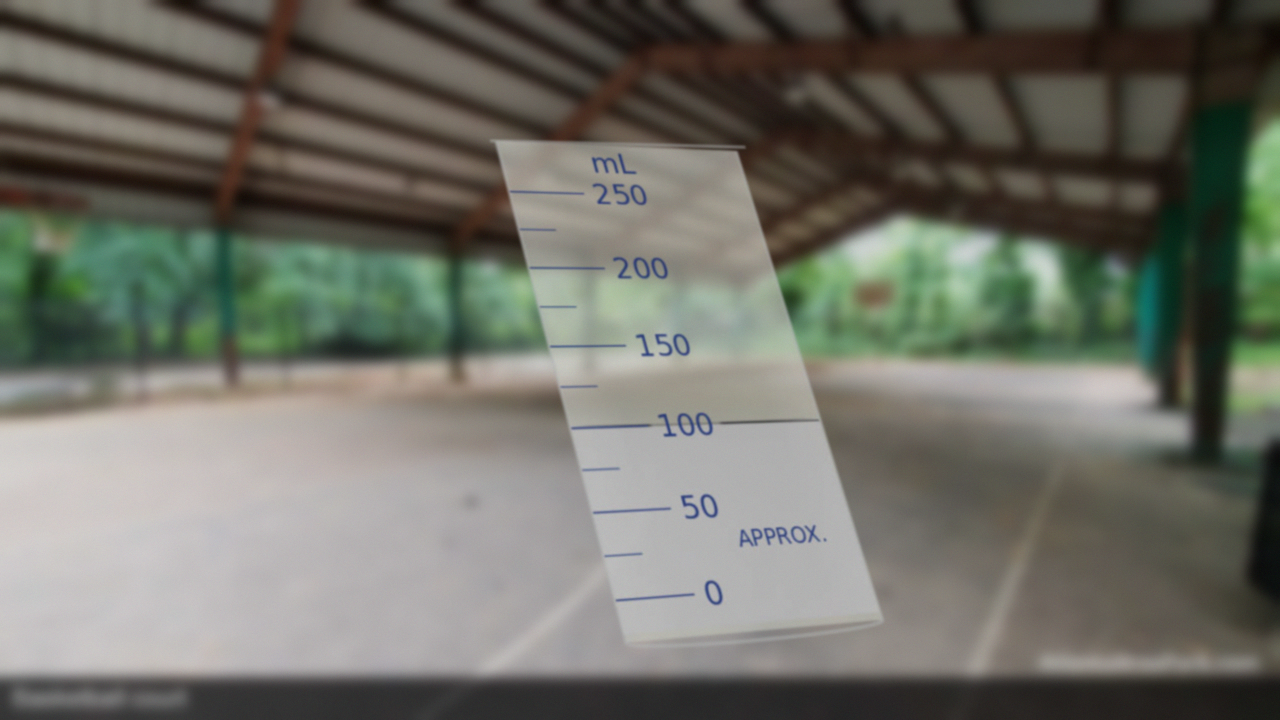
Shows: 100 mL
